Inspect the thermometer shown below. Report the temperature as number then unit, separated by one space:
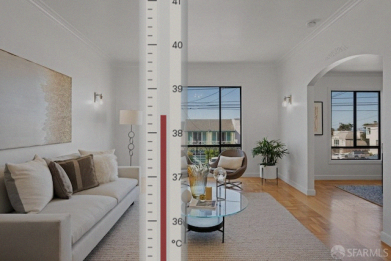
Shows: 38.4 °C
